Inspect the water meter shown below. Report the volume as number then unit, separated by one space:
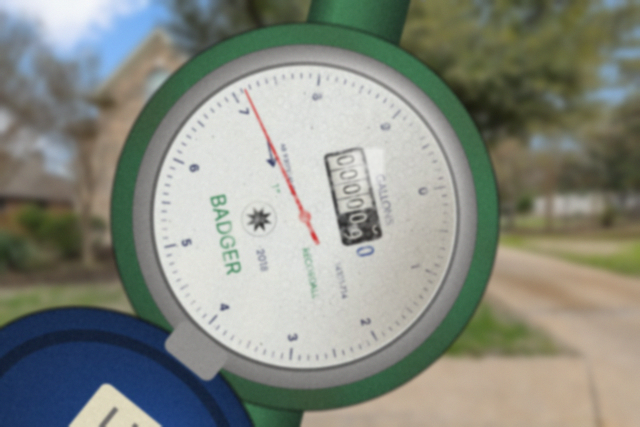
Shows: 87.1 gal
